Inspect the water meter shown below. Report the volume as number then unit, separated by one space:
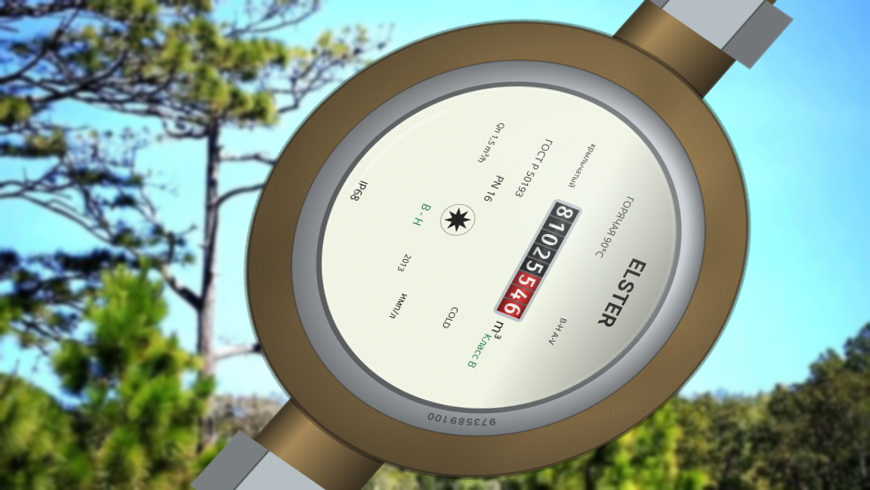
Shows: 81025.546 m³
